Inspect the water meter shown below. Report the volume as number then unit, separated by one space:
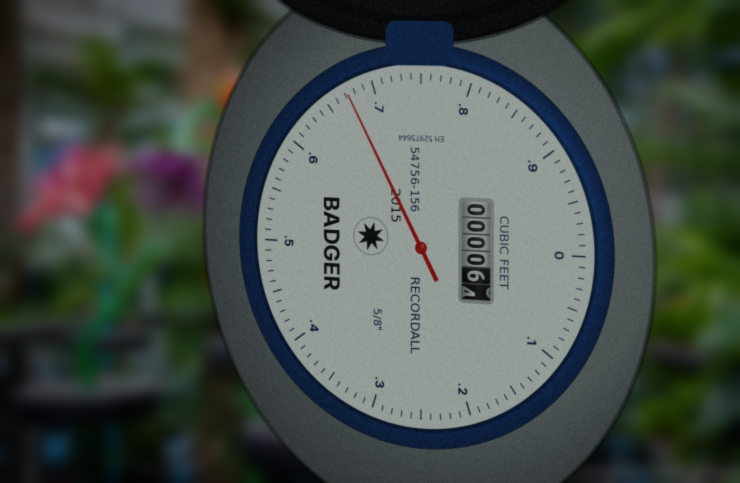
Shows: 63.67 ft³
